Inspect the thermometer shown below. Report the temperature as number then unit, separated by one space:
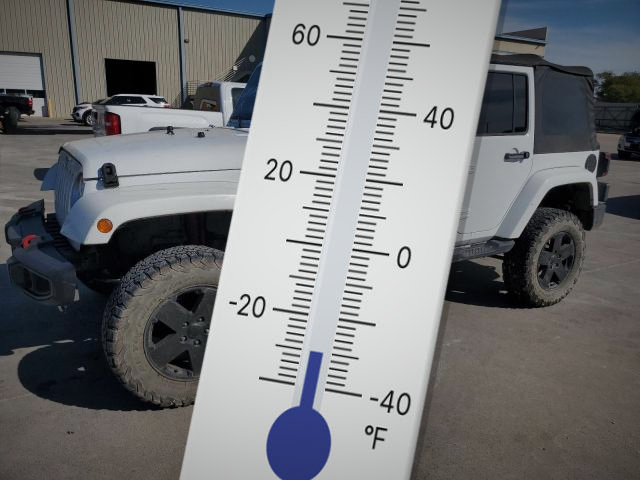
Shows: -30 °F
